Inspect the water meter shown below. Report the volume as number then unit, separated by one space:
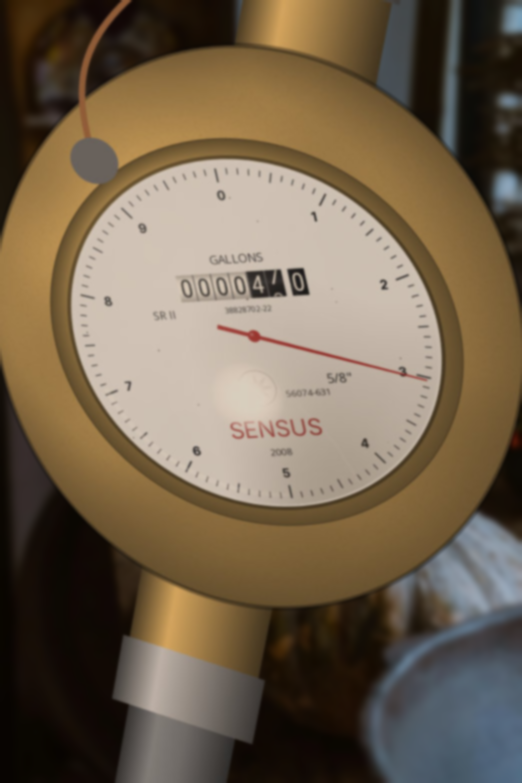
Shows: 473.0 gal
